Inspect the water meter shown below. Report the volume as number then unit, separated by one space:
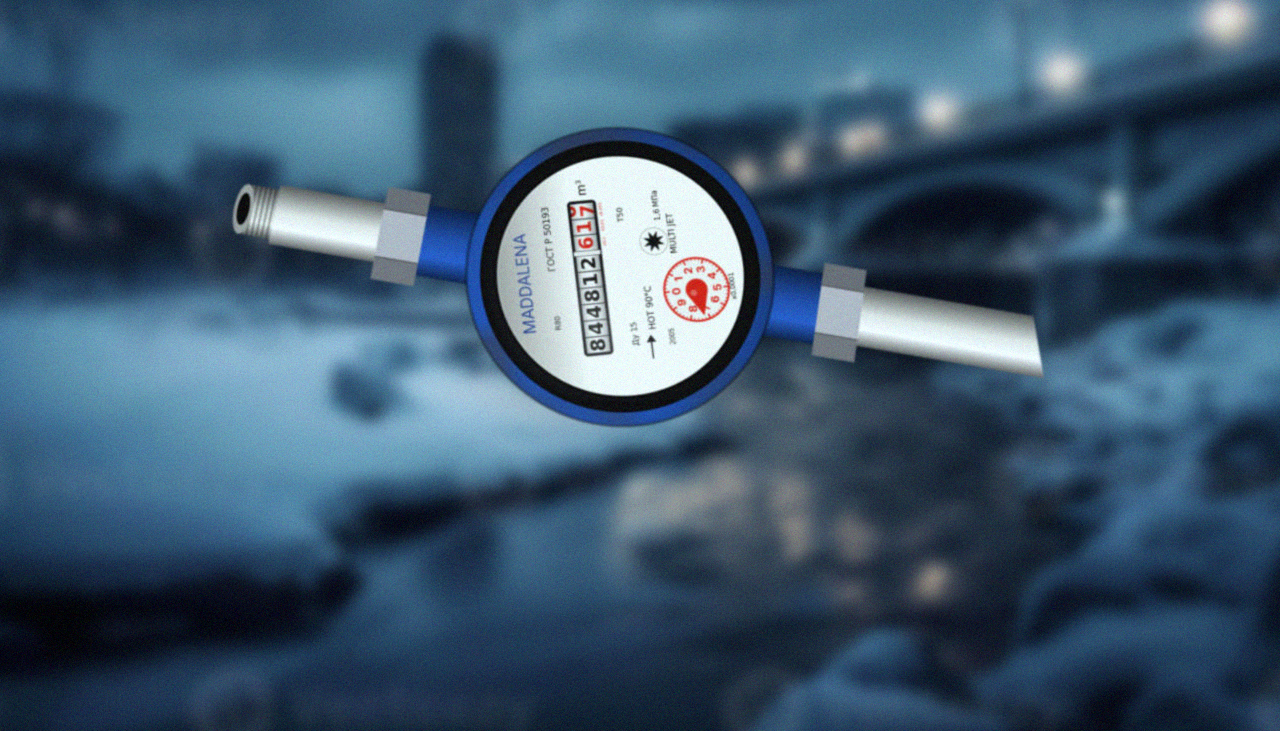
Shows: 844812.6167 m³
